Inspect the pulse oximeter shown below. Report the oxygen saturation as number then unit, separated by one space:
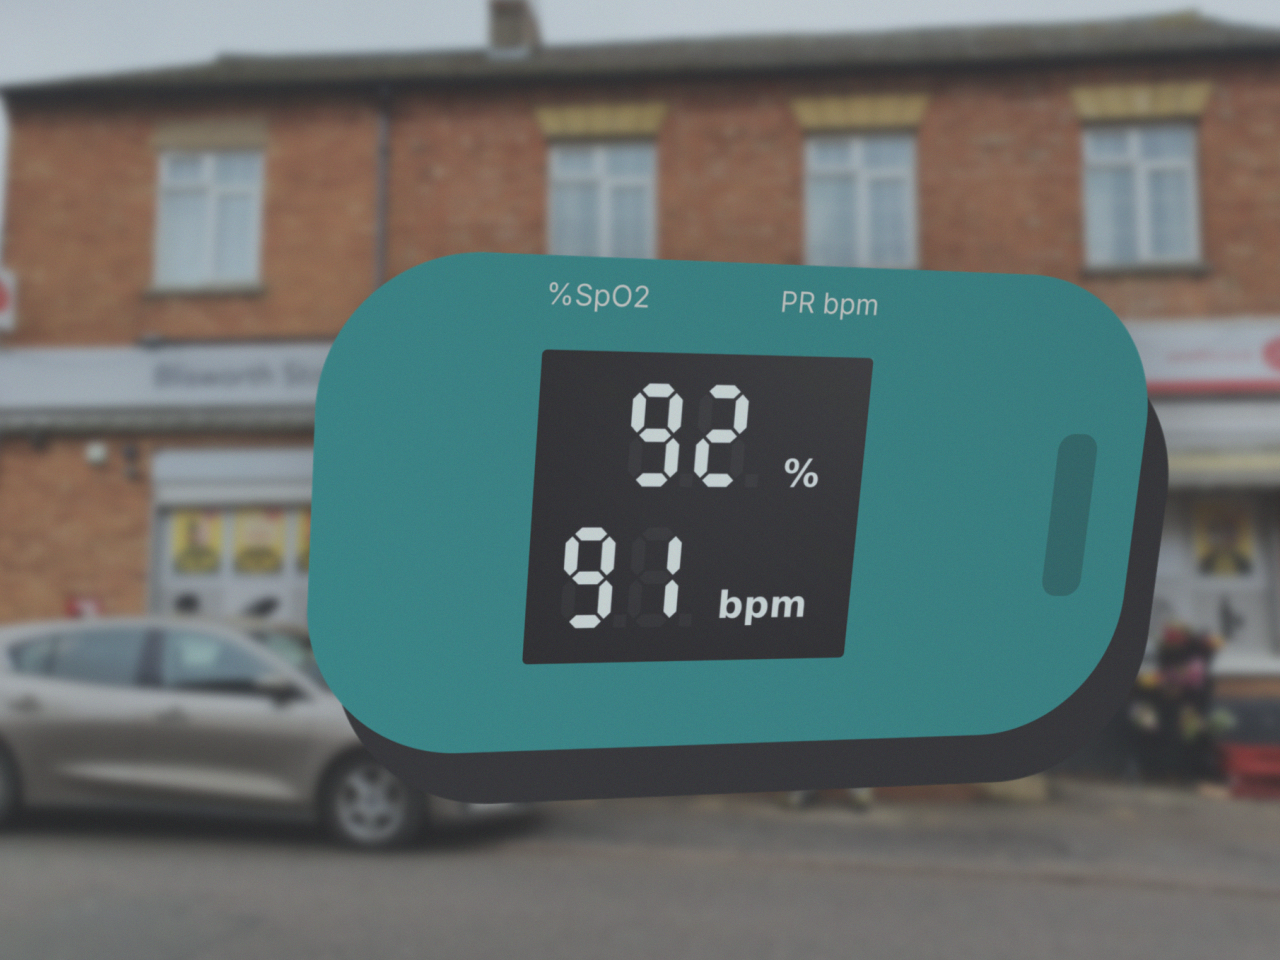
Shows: 92 %
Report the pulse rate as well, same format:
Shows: 91 bpm
